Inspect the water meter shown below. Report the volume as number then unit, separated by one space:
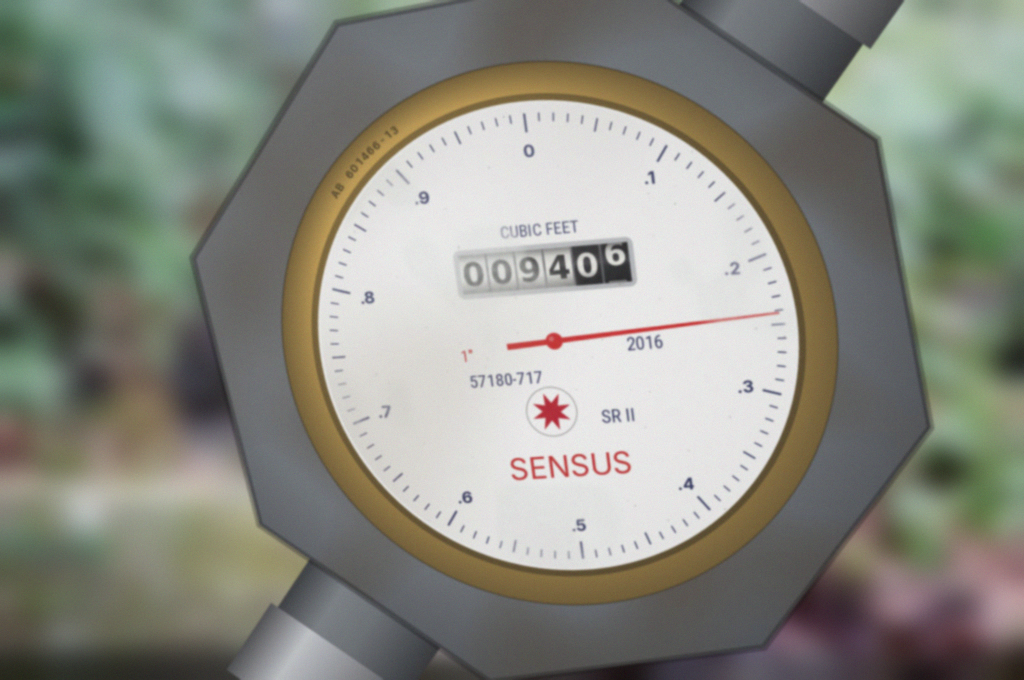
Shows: 9406.24 ft³
